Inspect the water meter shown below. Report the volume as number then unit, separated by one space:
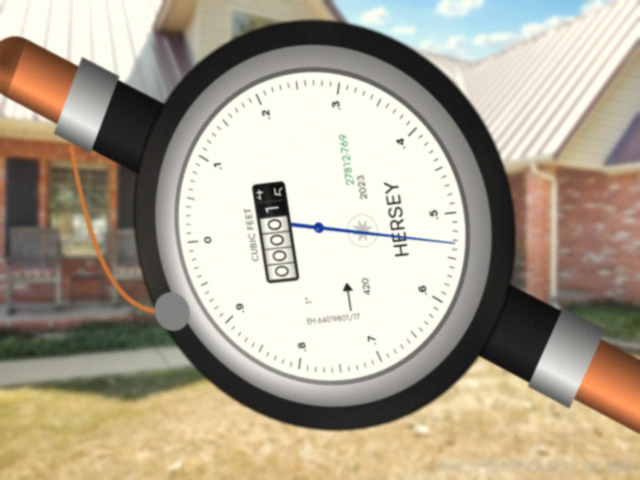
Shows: 14.53 ft³
